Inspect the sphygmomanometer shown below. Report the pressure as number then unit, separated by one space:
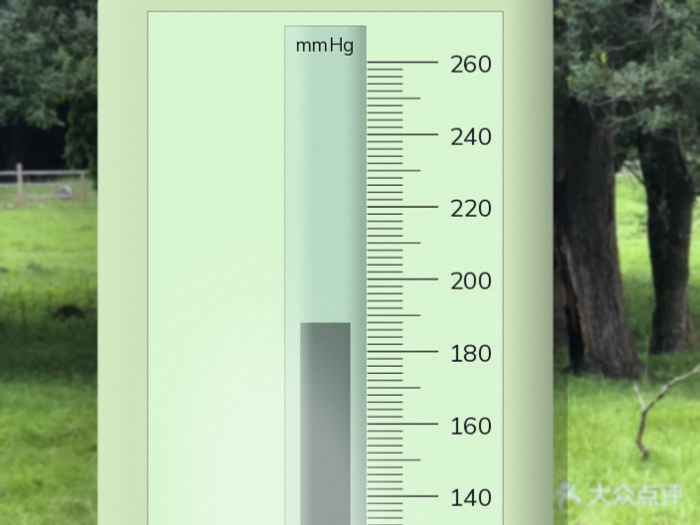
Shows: 188 mmHg
